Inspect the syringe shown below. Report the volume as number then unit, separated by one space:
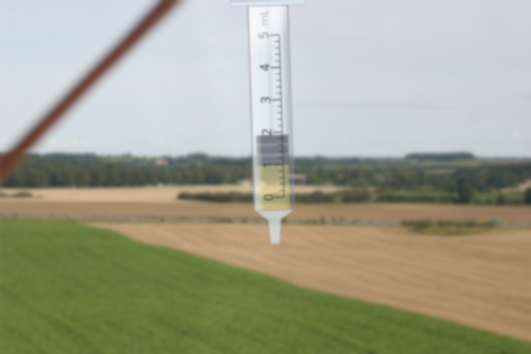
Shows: 1 mL
